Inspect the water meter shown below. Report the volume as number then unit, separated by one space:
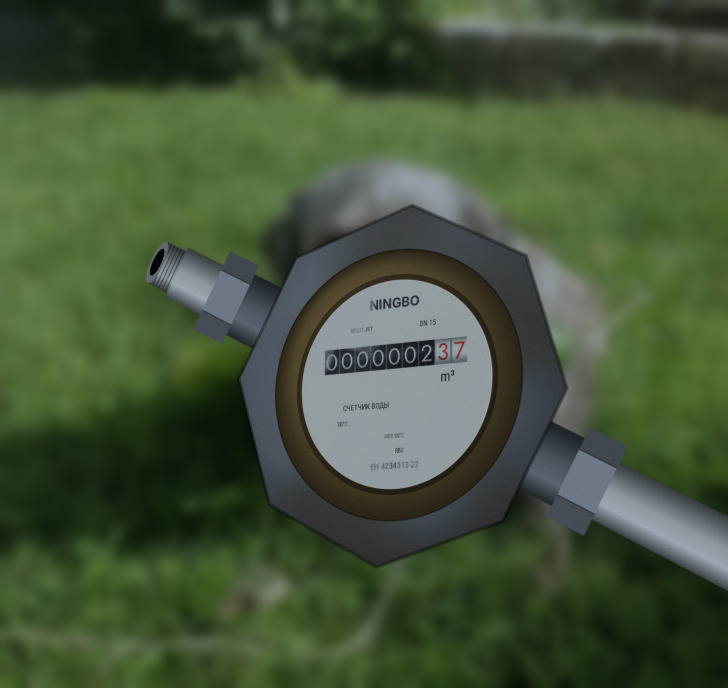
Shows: 2.37 m³
